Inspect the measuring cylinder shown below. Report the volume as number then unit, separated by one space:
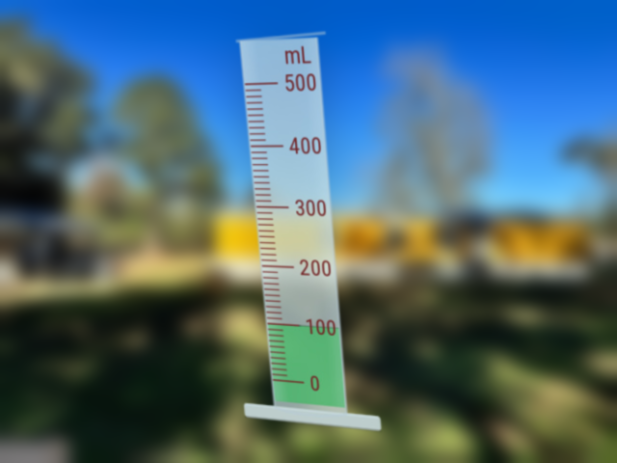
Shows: 100 mL
